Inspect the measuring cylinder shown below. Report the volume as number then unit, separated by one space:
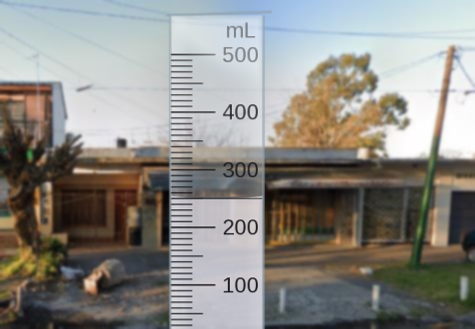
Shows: 250 mL
